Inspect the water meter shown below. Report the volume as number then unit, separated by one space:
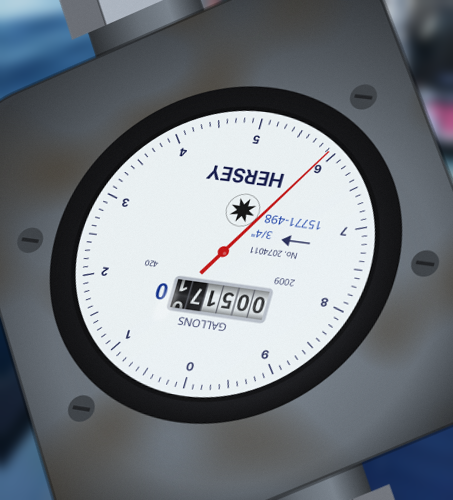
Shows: 51705.9 gal
